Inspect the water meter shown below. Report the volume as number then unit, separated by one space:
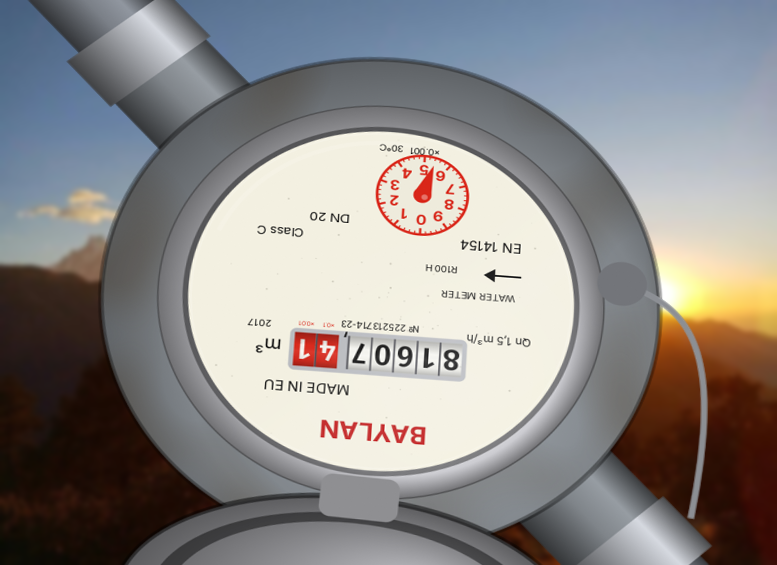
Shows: 81607.415 m³
